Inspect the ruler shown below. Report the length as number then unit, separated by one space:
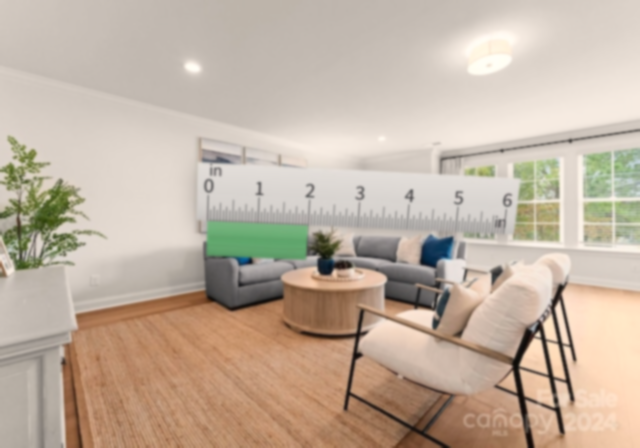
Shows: 2 in
